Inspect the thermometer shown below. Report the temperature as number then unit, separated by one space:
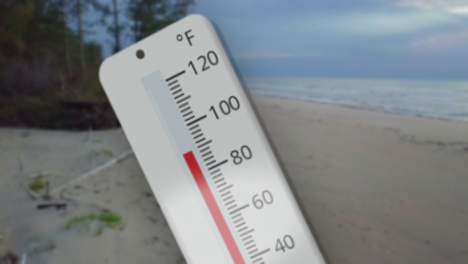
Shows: 90 °F
